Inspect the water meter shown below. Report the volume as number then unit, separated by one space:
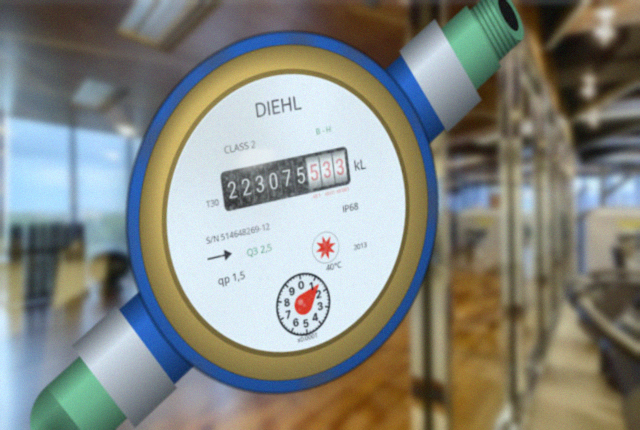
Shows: 223075.5331 kL
